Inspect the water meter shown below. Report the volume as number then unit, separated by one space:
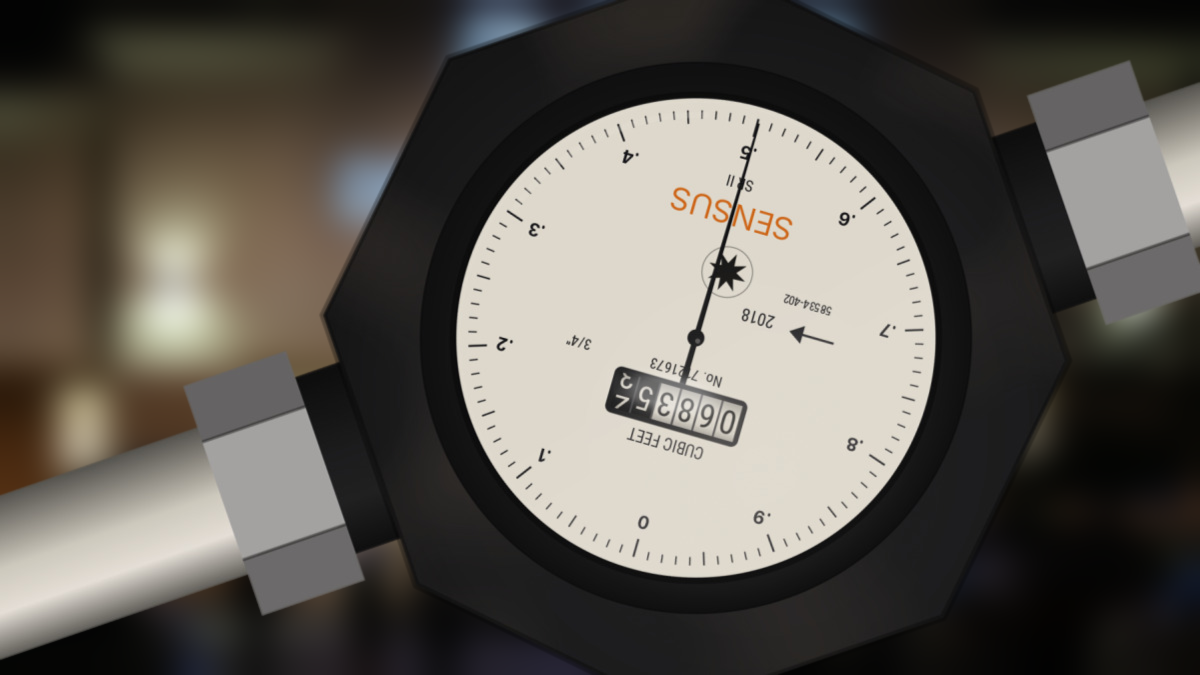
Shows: 68352.50 ft³
